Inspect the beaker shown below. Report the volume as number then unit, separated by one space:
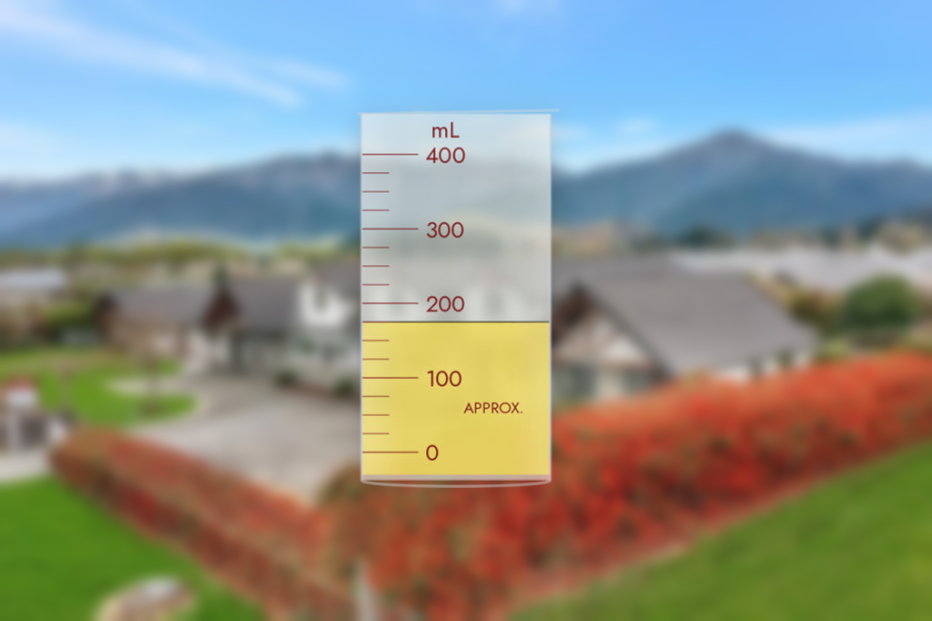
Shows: 175 mL
